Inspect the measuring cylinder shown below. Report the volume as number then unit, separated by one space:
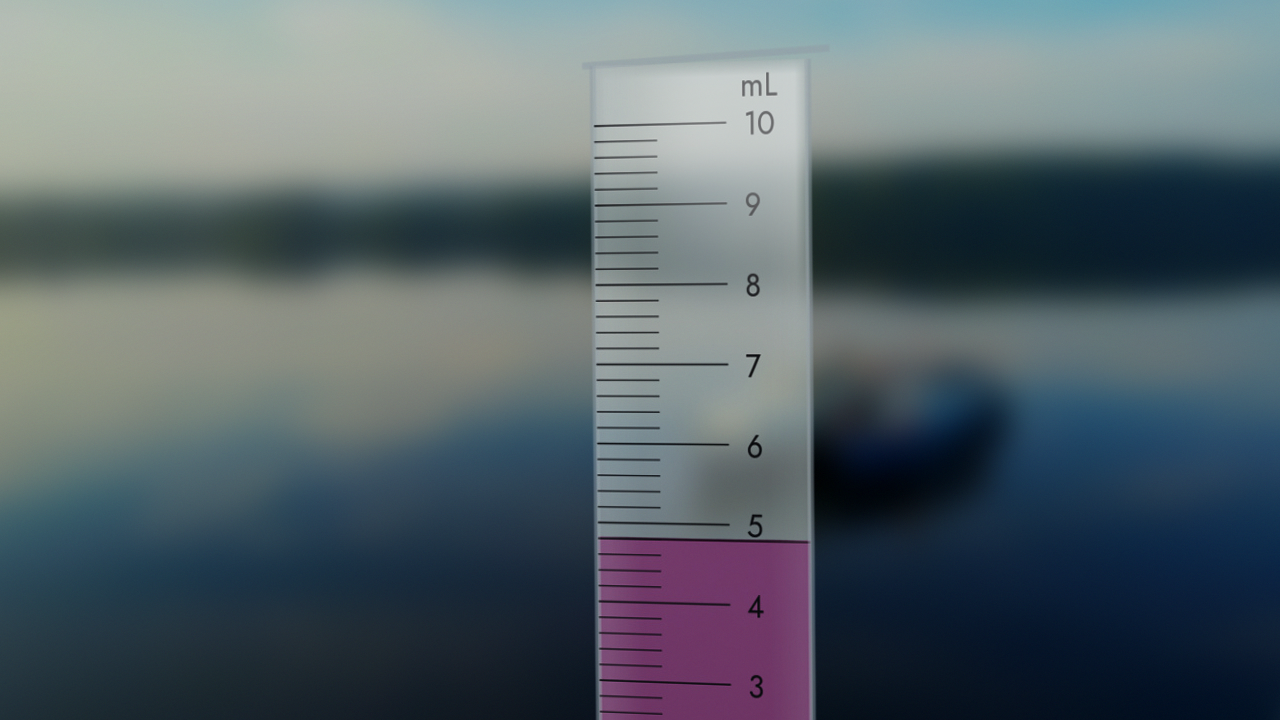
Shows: 4.8 mL
